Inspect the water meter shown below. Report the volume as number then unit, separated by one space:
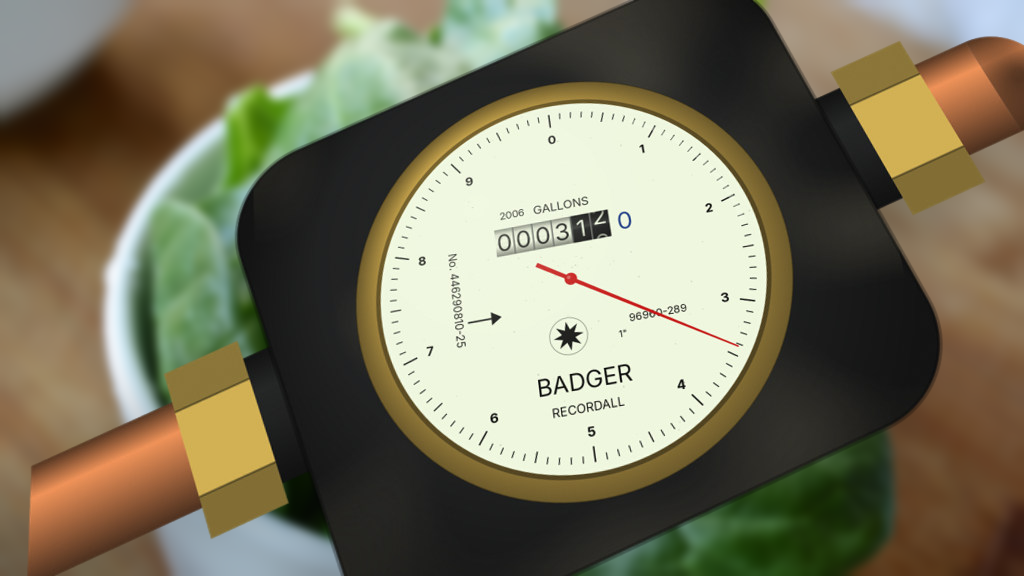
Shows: 3123.4 gal
